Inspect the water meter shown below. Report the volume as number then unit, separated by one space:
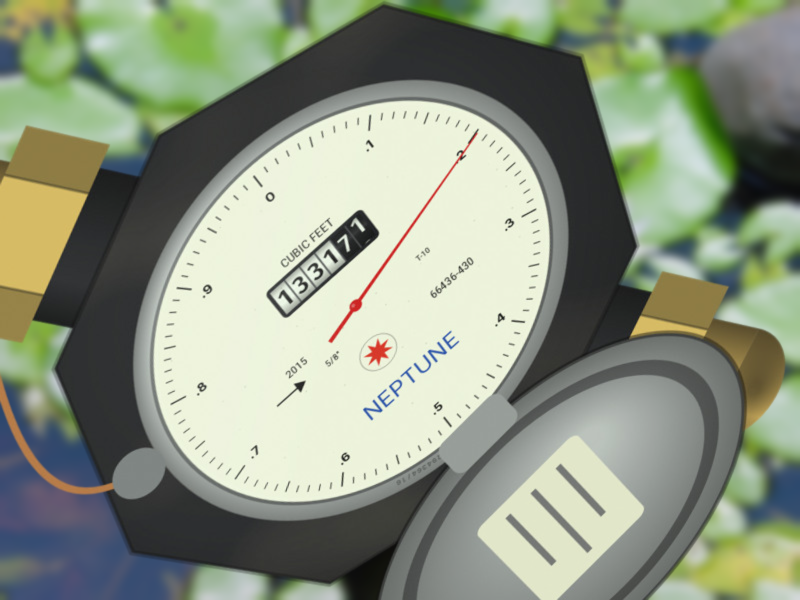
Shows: 133171.20 ft³
